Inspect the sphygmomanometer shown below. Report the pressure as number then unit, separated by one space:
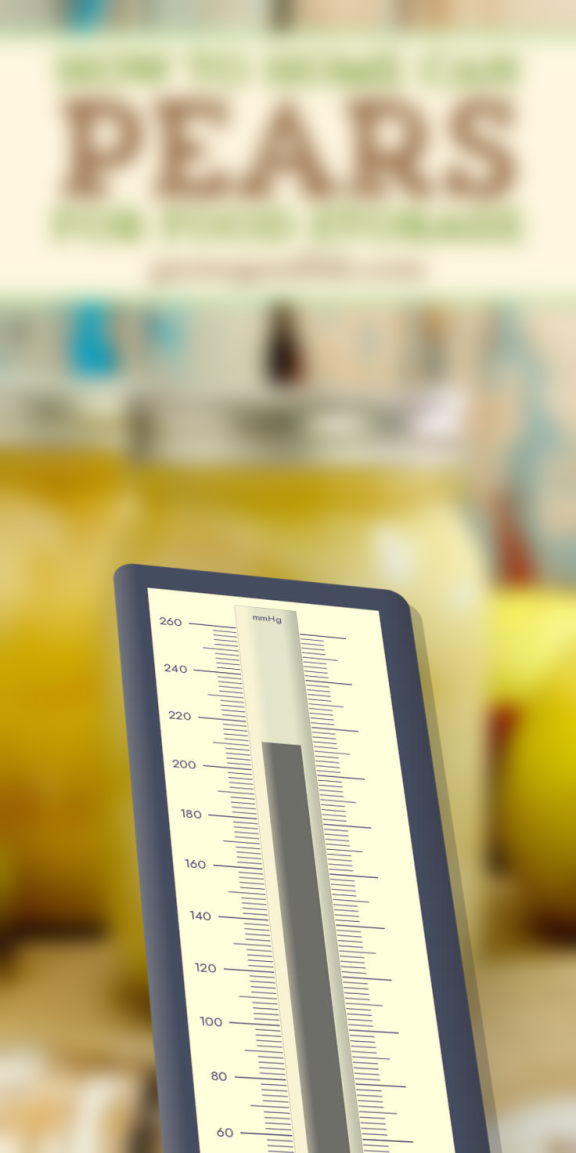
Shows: 212 mmHg
